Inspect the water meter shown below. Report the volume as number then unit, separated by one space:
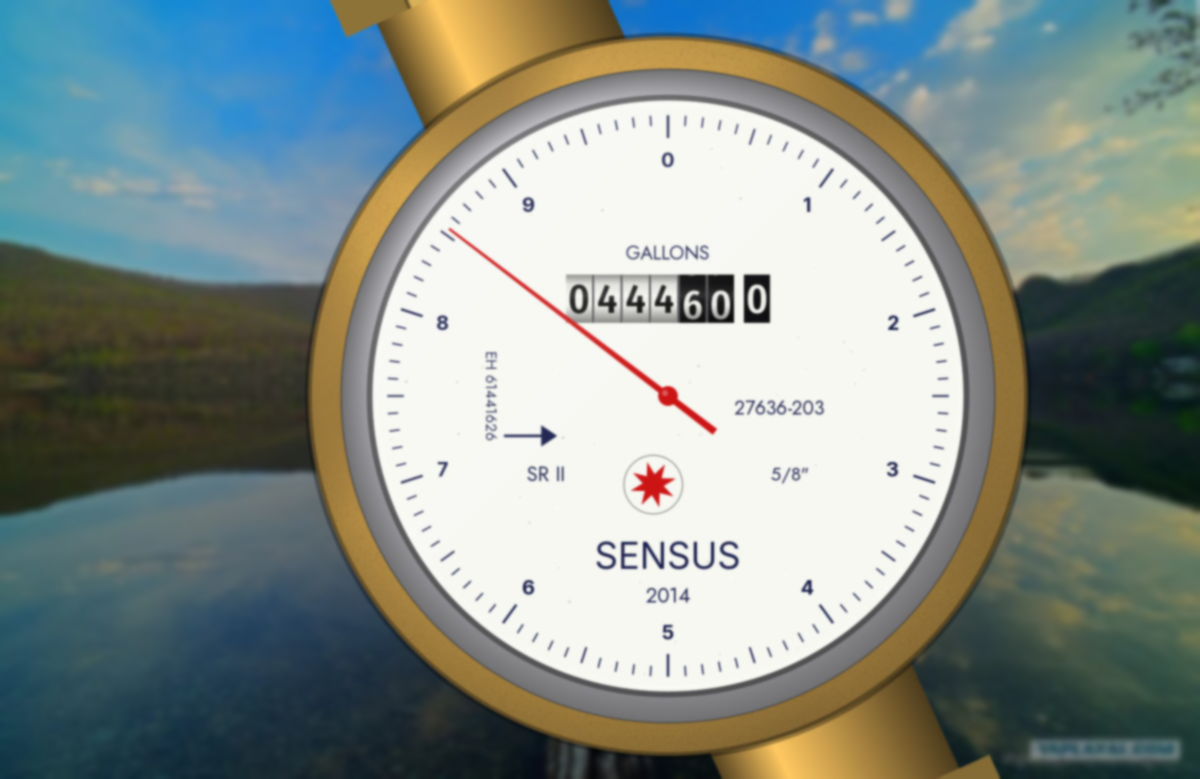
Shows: 444598.5 gal
